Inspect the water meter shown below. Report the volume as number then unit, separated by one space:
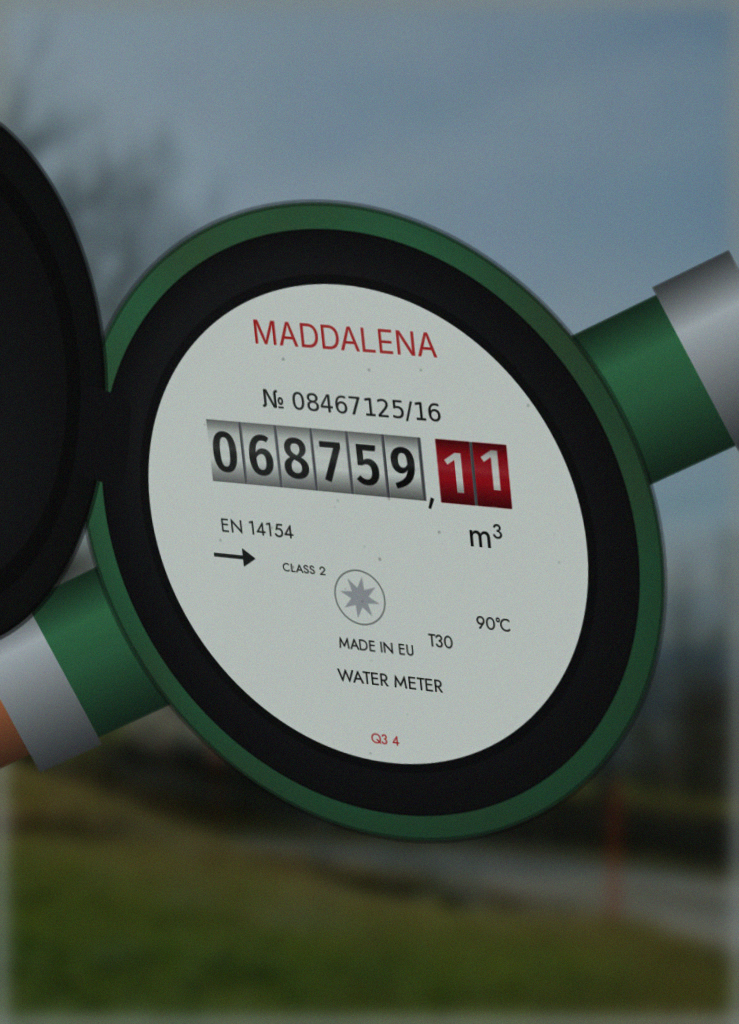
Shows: 68759.11 m³
